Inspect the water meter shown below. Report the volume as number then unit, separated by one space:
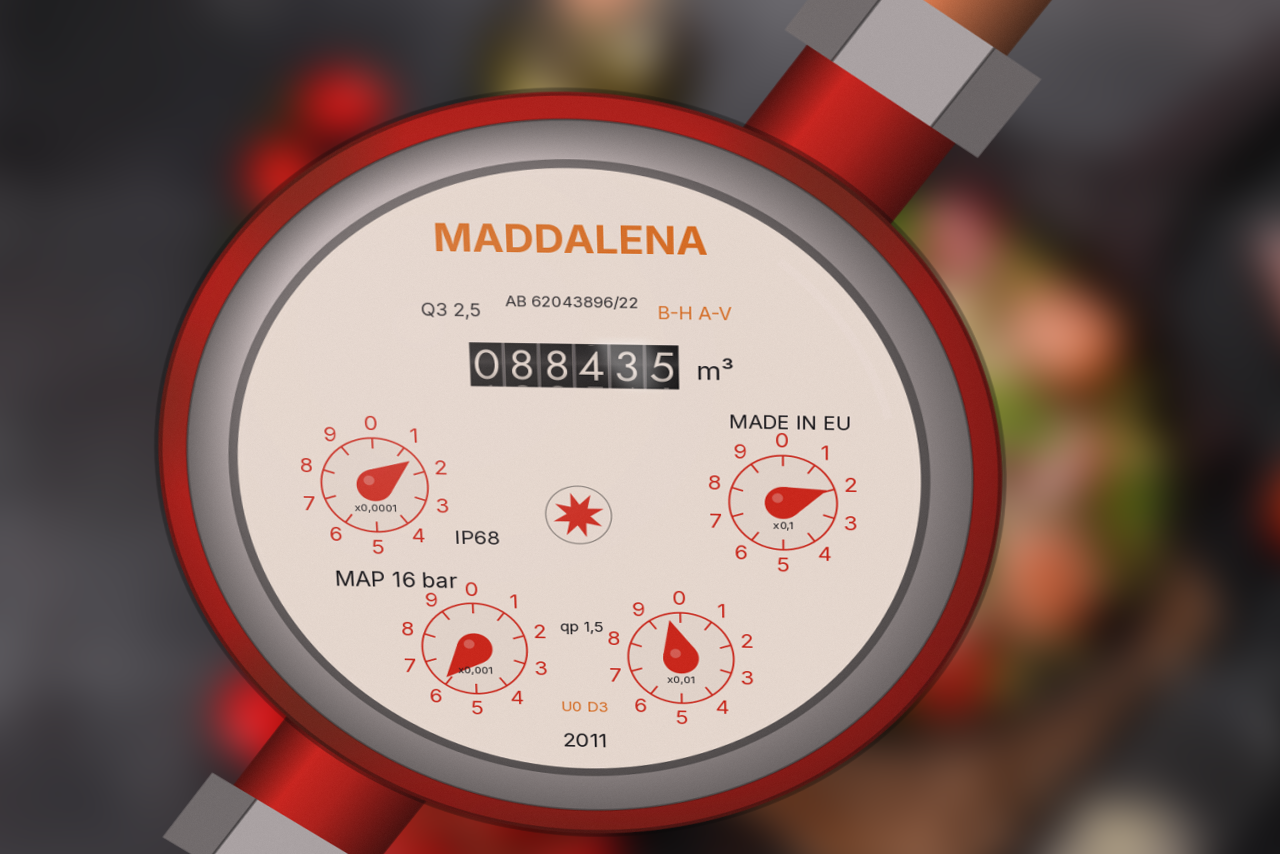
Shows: 88435.1961 m³
